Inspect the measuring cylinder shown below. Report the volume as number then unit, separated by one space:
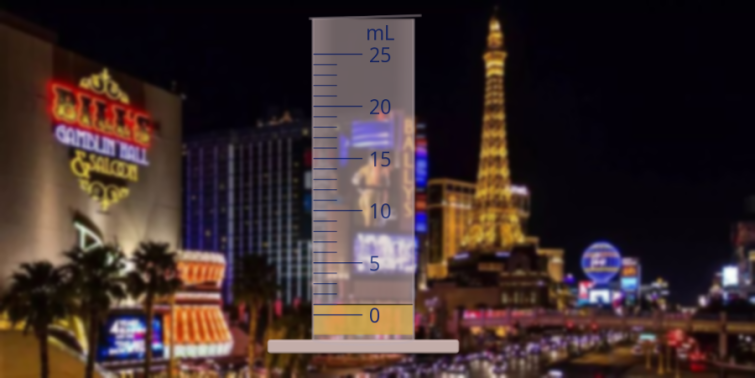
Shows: 1 mL
